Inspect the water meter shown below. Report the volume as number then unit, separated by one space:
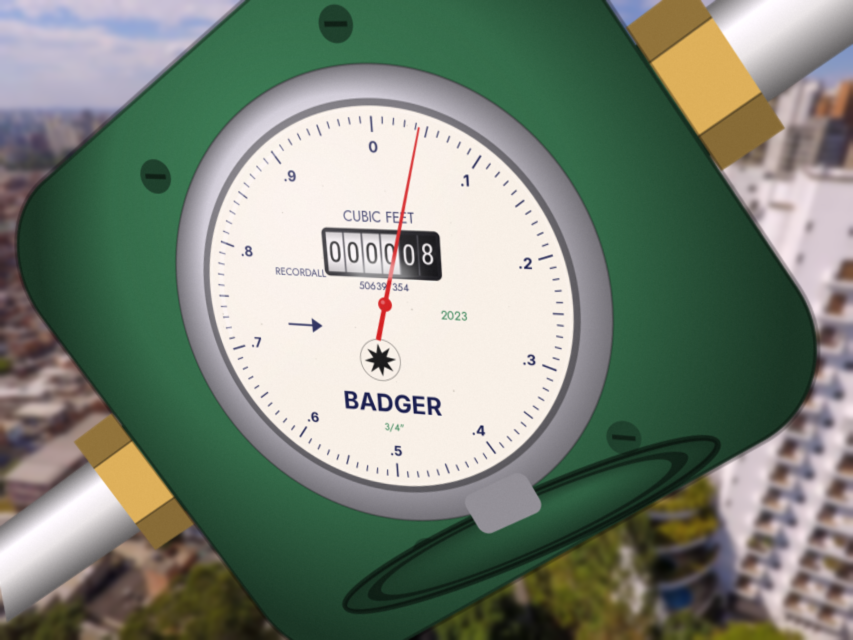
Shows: 8.04 ft³
